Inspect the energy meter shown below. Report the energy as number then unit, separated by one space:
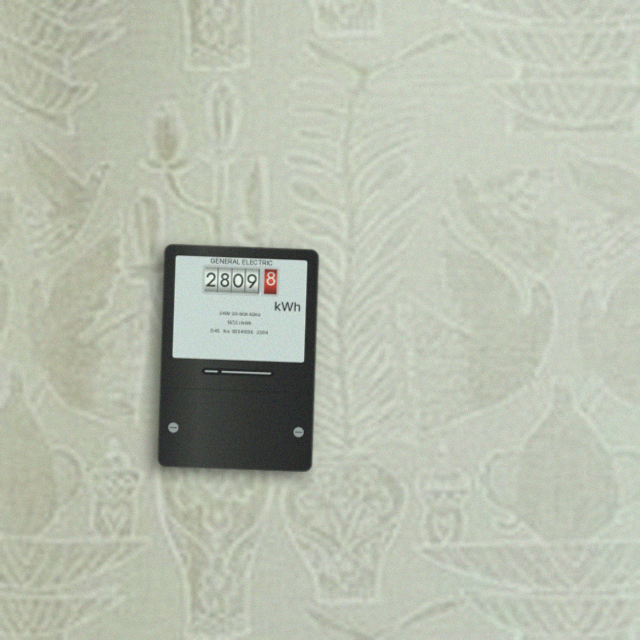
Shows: 2809.8 kWh
